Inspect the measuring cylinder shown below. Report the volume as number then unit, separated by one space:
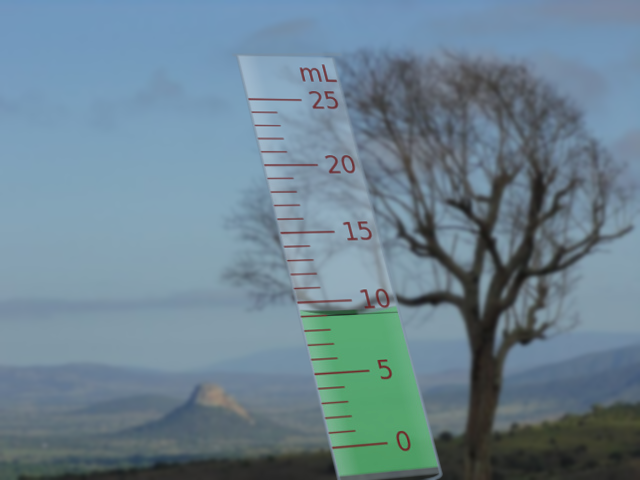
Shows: 9 mL
